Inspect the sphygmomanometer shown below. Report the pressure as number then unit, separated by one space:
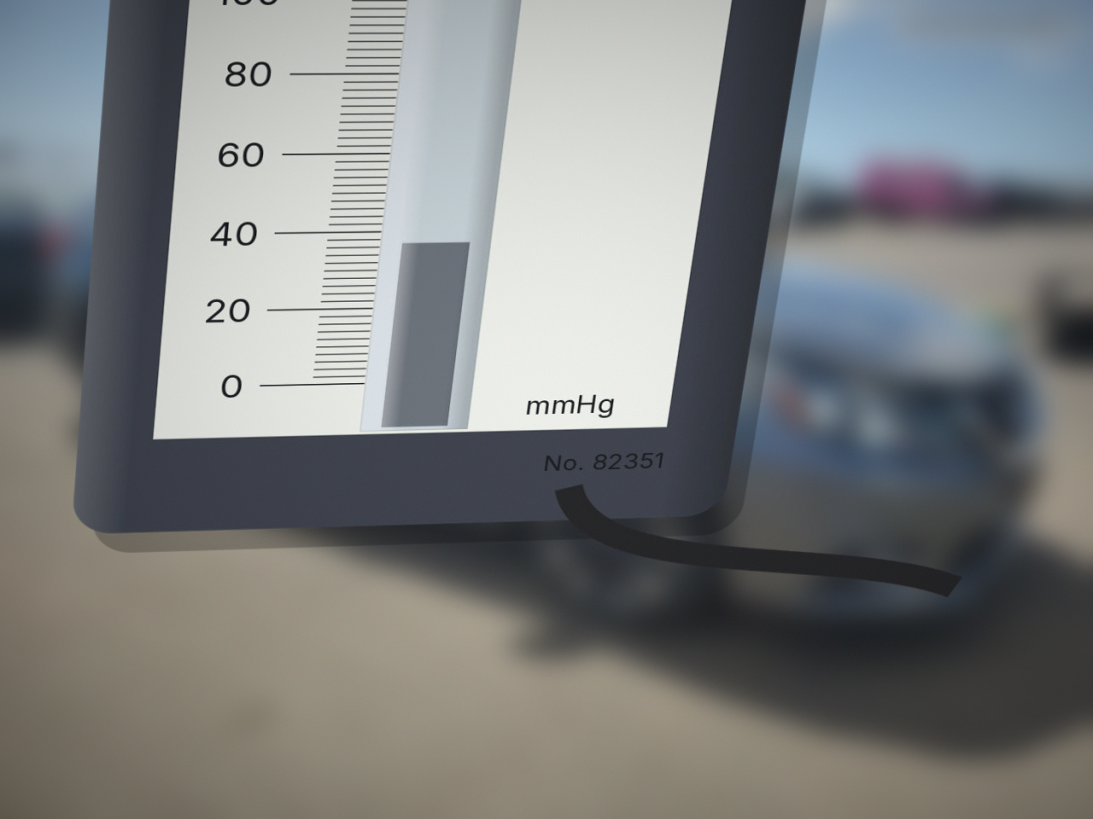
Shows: 37 mmHg
